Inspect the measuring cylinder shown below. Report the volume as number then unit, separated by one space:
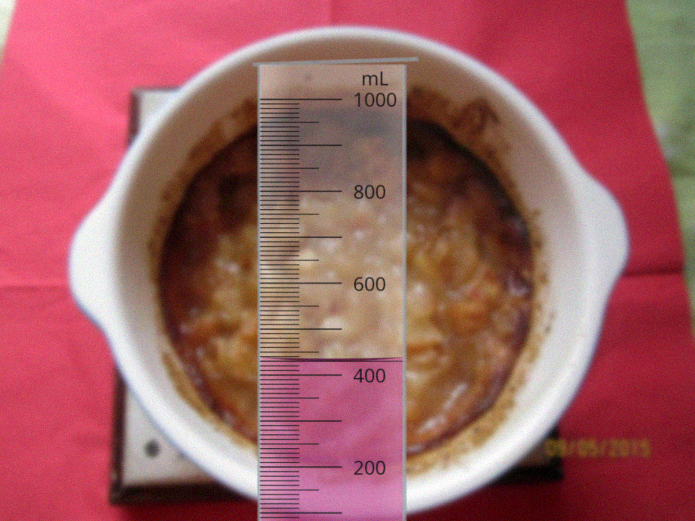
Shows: 430 mL
